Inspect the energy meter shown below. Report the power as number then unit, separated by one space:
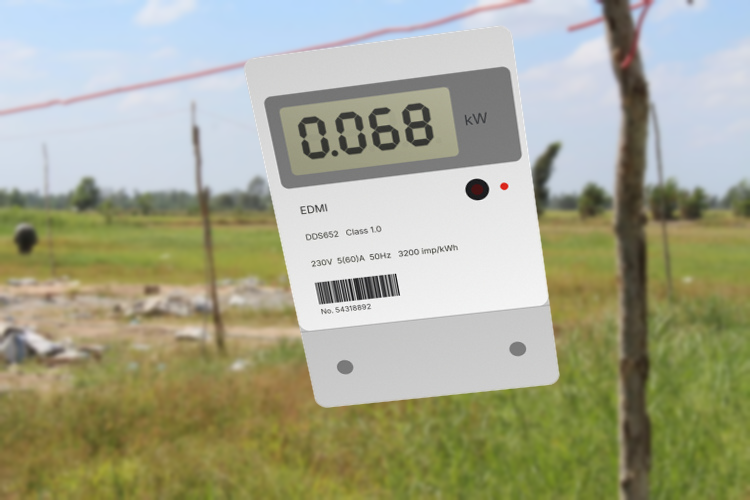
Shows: 0.068 kW
